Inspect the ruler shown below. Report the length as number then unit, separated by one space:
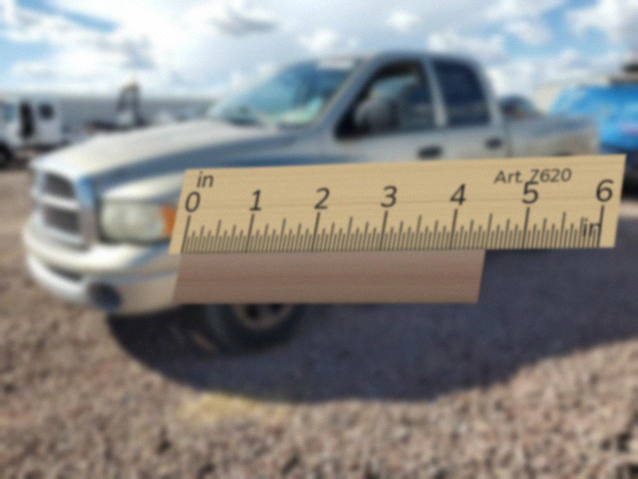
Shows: 4.5 in
